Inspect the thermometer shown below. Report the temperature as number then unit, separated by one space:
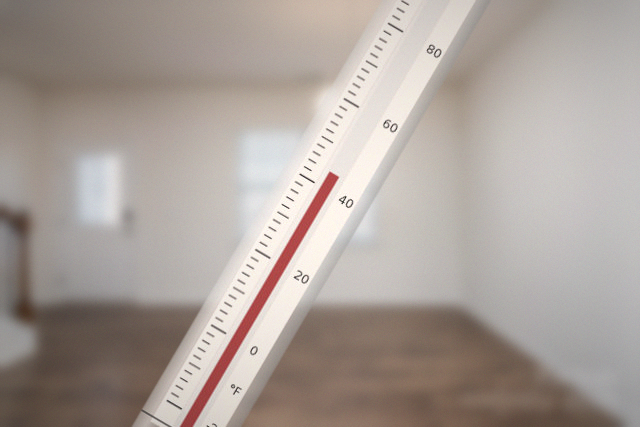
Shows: 44 °F
